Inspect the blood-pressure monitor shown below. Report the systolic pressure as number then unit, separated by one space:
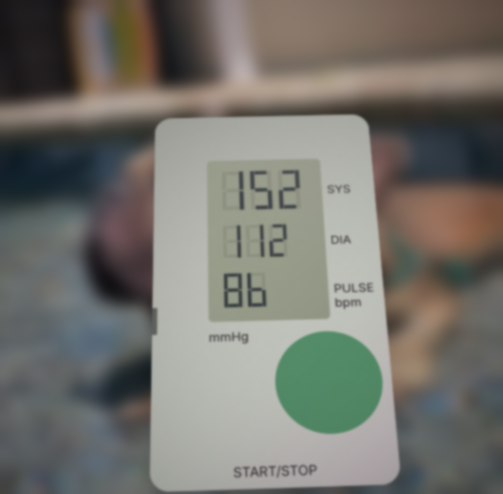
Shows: 152 mmHg
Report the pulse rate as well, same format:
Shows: 86 bpm
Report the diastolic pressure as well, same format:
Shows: 112 mmHg
